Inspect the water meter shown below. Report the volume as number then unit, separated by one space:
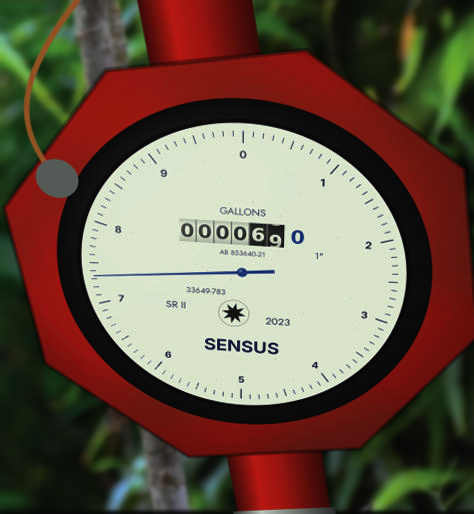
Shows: 687.3 gal
